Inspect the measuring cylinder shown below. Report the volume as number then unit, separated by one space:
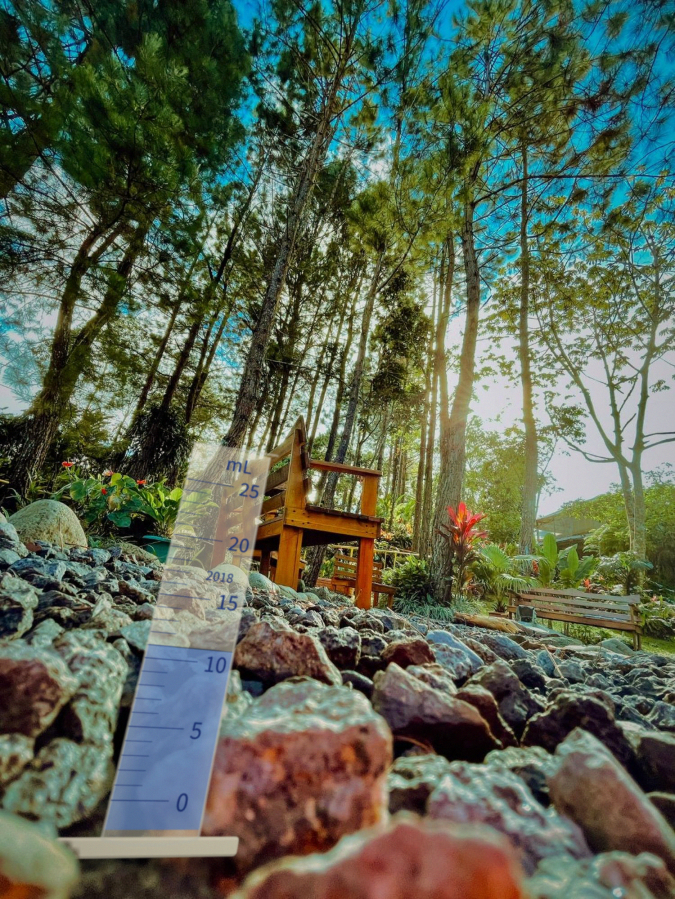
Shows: 11 mL
